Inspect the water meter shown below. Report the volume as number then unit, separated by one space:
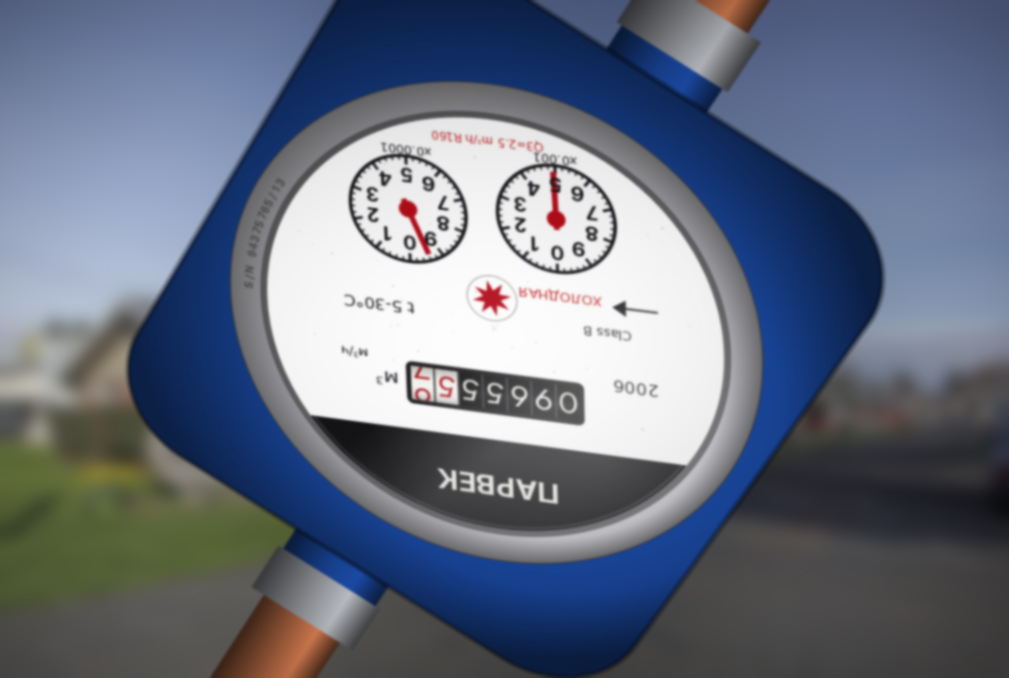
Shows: 9655.5649 m³
